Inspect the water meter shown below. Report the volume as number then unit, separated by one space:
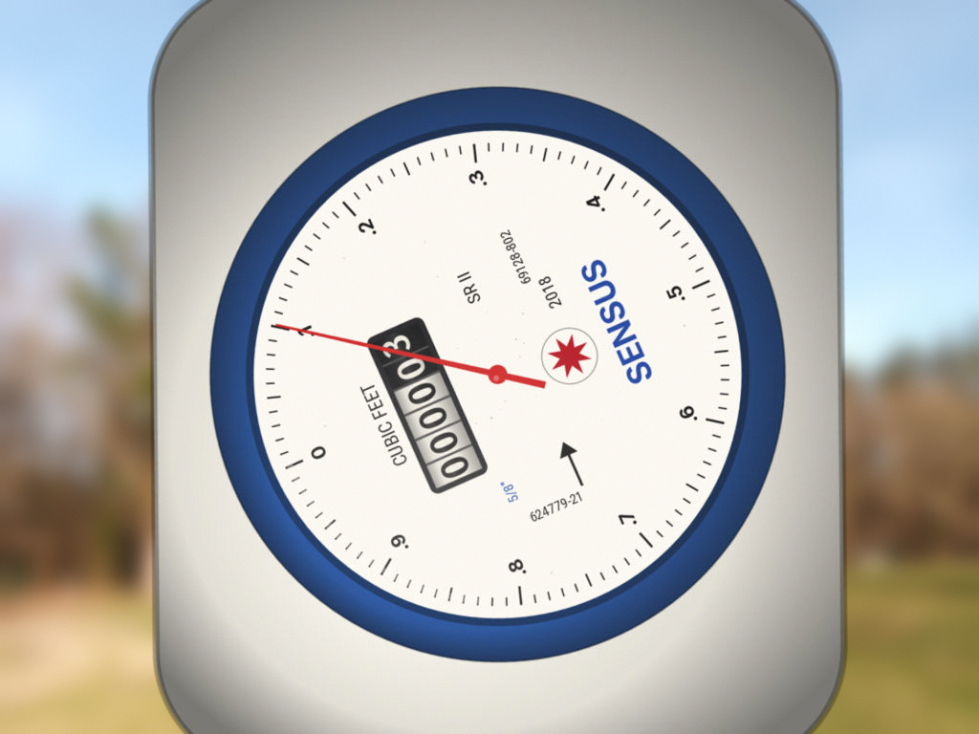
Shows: 3.10 ft³
